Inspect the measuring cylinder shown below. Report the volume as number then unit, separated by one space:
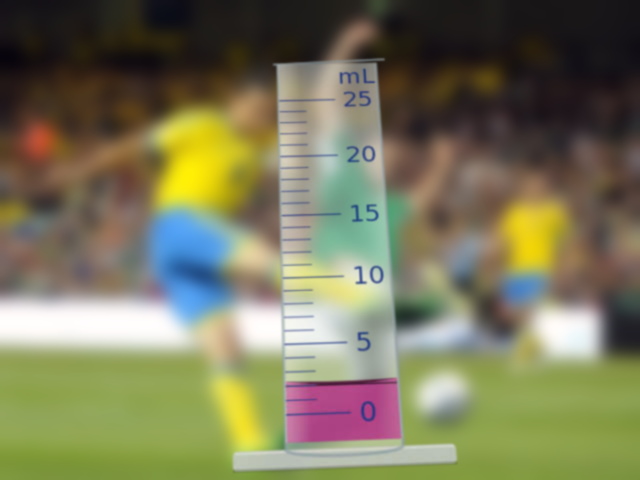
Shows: 2 mL
